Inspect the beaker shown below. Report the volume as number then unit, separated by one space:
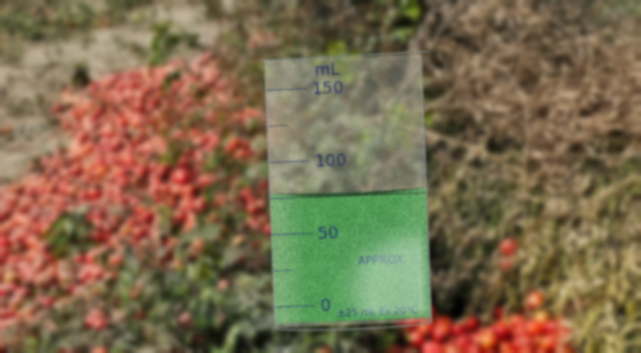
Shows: 75 mL
